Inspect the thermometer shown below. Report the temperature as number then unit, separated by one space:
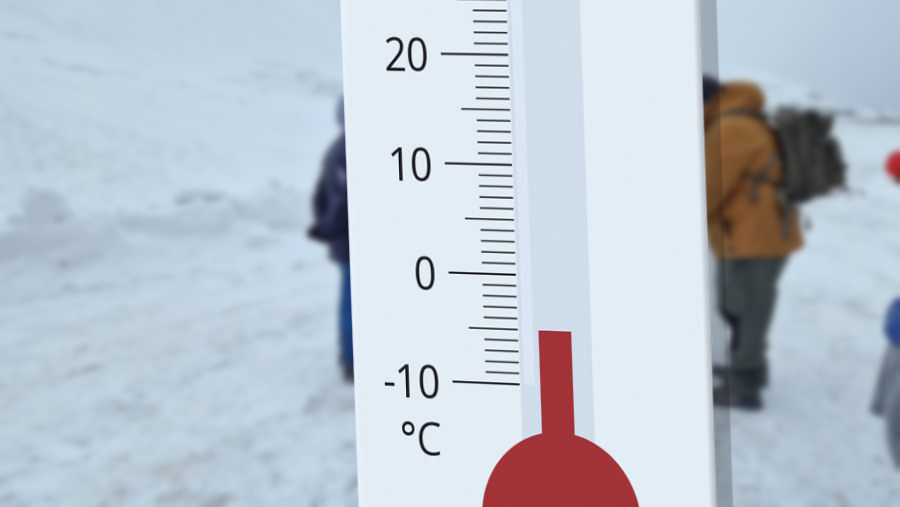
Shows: -5 °C
